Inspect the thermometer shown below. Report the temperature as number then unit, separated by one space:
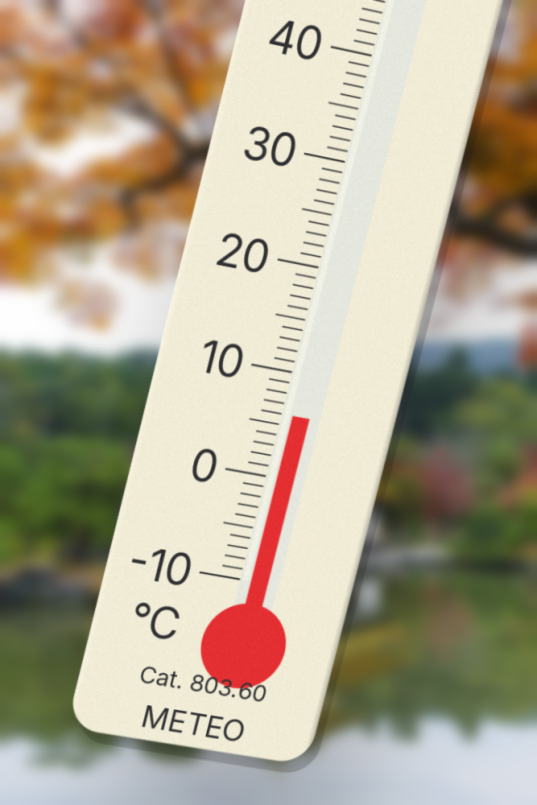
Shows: 6 °C
